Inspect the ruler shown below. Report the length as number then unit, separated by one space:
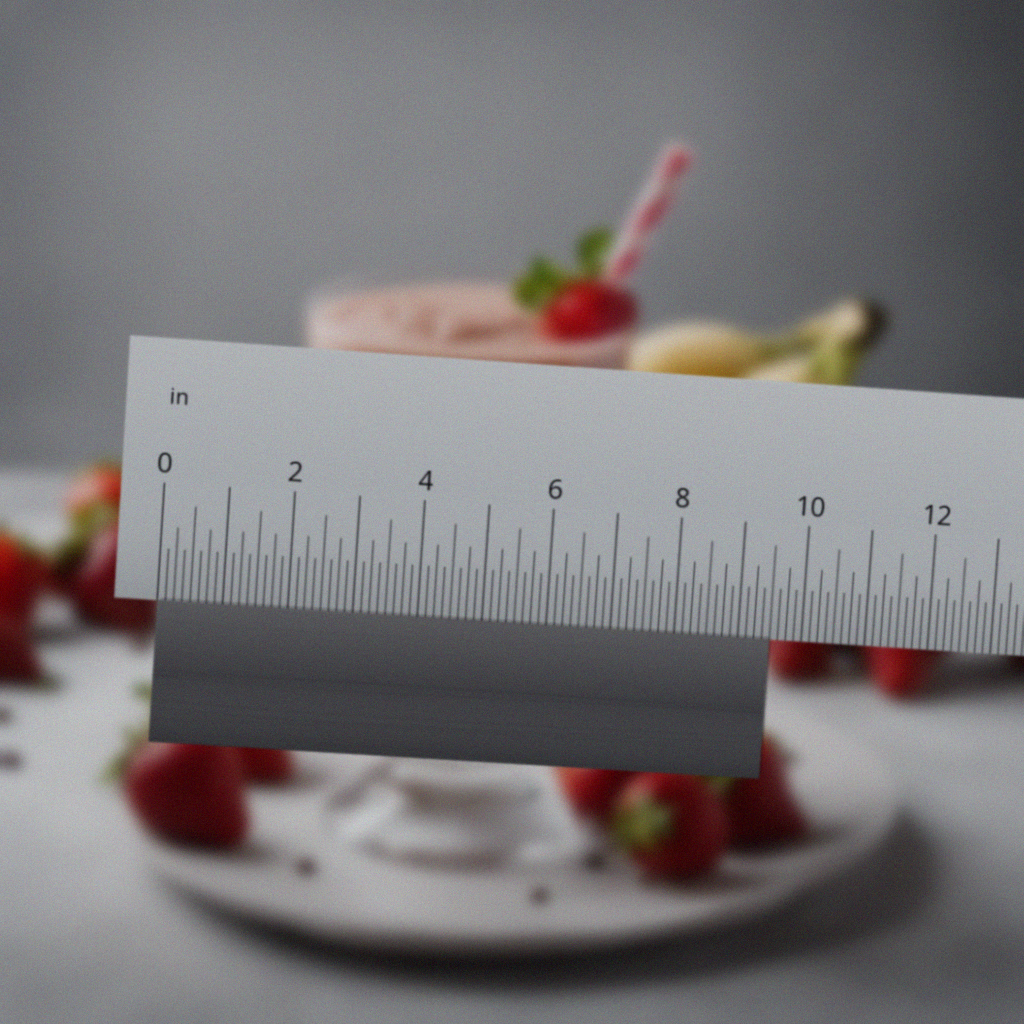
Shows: 9.5 in
